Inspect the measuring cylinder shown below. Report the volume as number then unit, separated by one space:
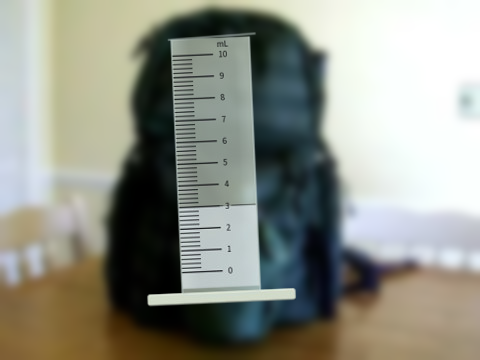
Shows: 3 mL
